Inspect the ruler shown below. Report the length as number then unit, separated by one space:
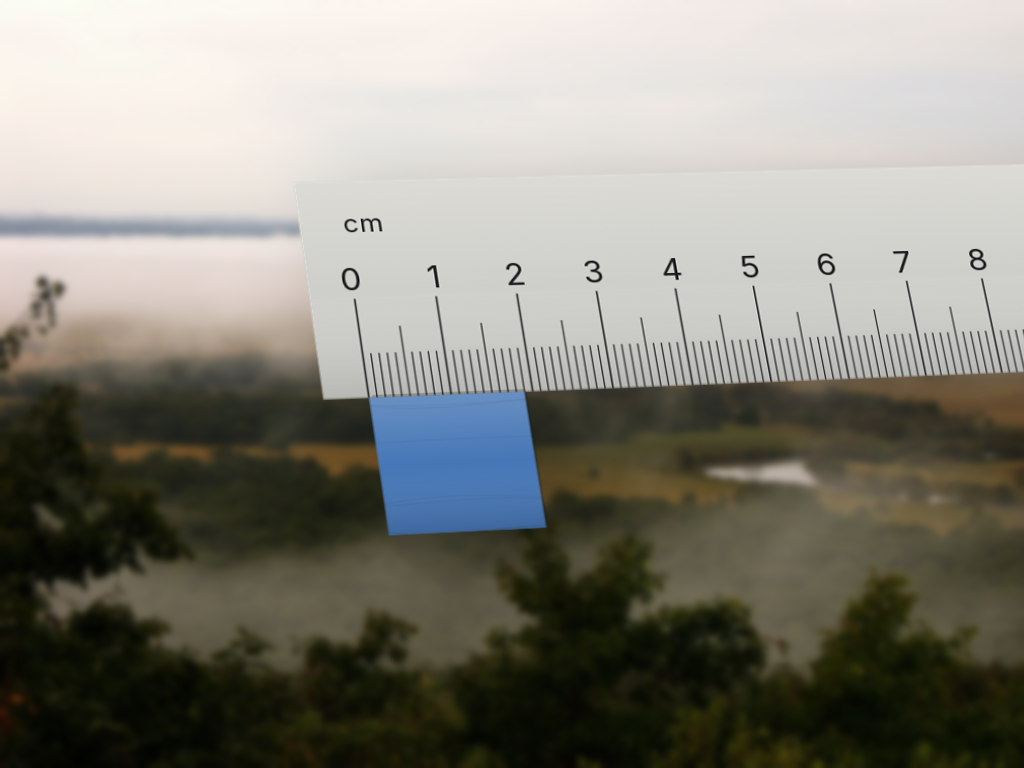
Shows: 1.9 cm
